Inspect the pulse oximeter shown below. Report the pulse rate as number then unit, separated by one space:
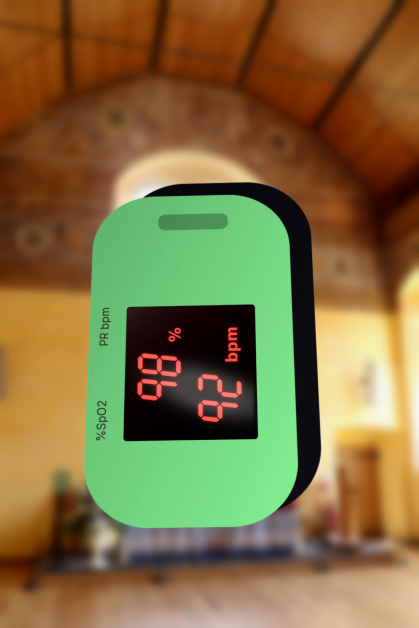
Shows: 92 bpm
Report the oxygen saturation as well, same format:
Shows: 98 %
